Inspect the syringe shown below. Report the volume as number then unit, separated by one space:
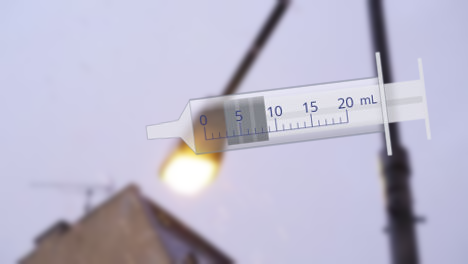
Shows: 3 mL
